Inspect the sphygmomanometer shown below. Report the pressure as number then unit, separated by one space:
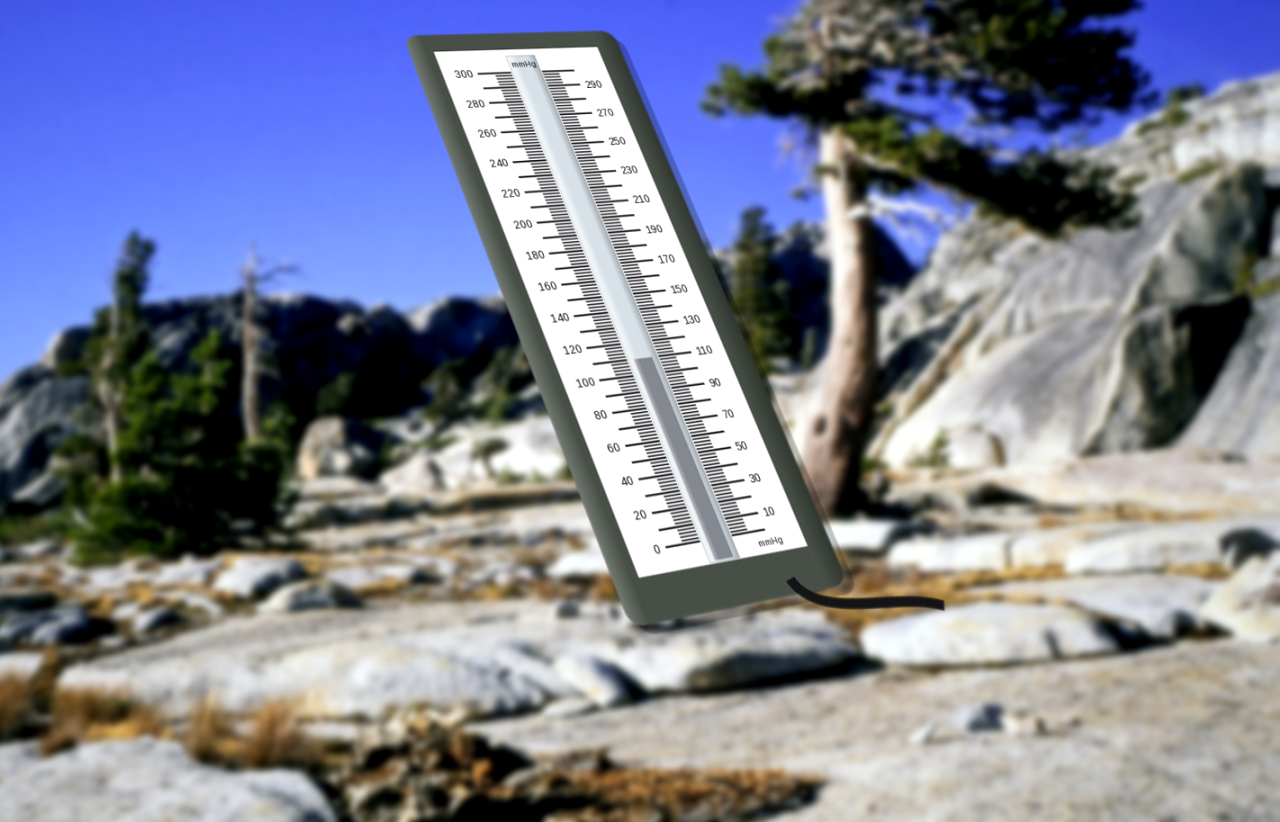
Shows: 110 mmHg
